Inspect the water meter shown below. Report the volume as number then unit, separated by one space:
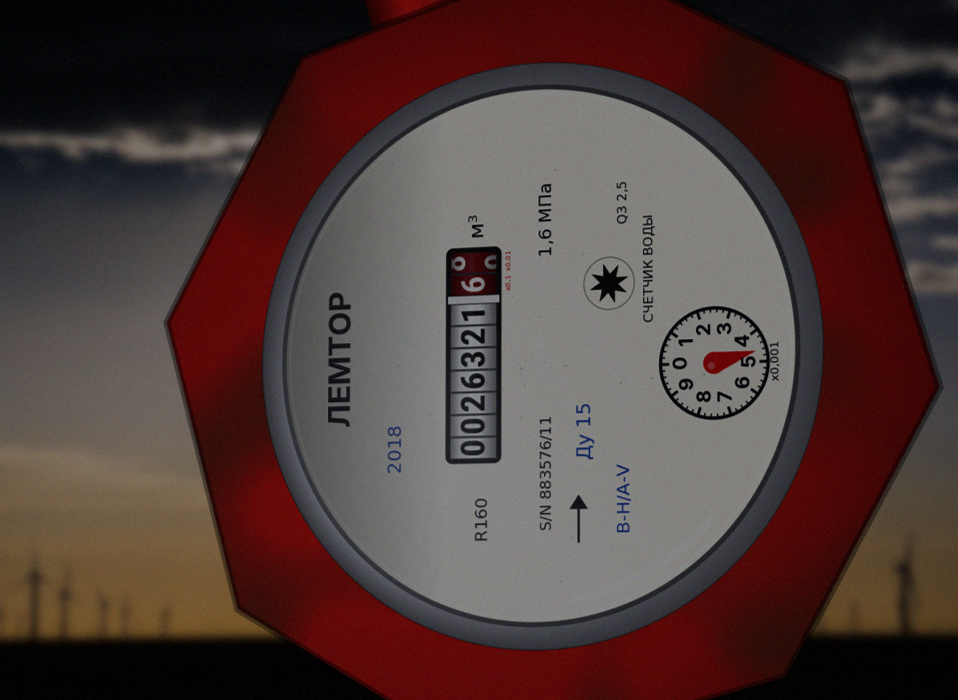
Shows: 26321.684 m³
